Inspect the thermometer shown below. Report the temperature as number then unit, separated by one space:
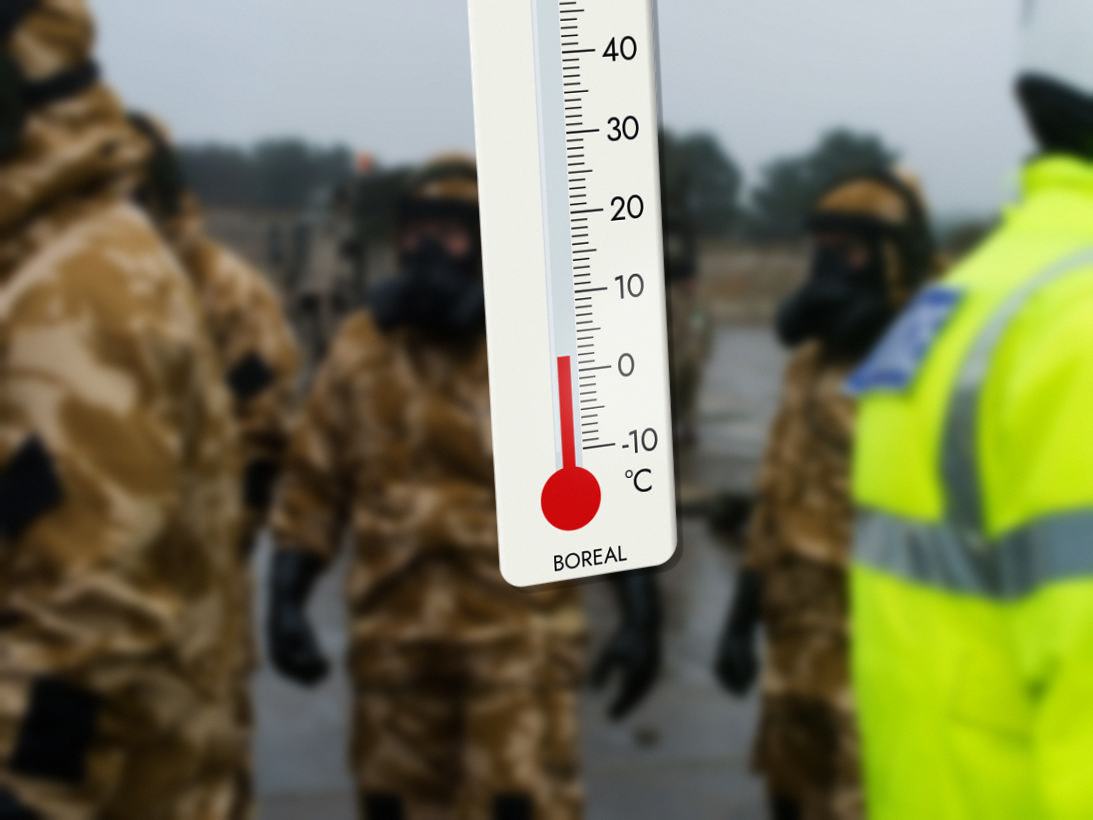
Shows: 2 °C
